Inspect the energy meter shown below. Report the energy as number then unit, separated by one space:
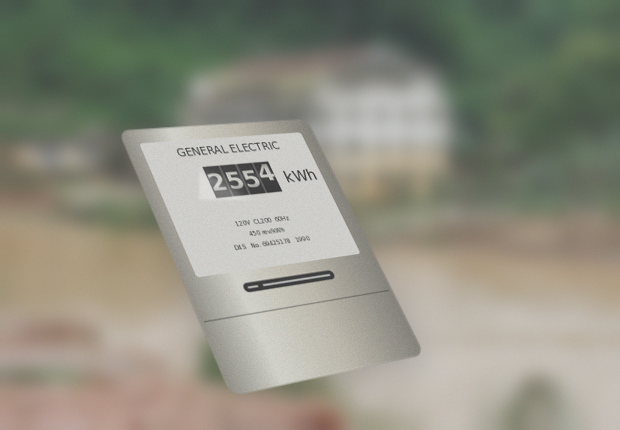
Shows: 2554 kWh
